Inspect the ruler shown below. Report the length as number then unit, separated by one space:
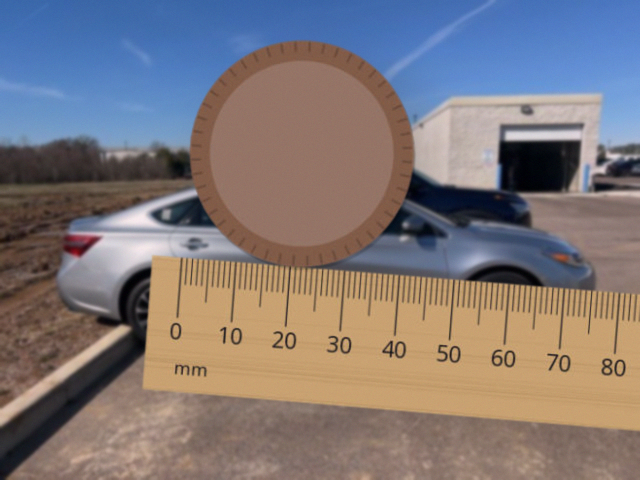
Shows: 41 mm
